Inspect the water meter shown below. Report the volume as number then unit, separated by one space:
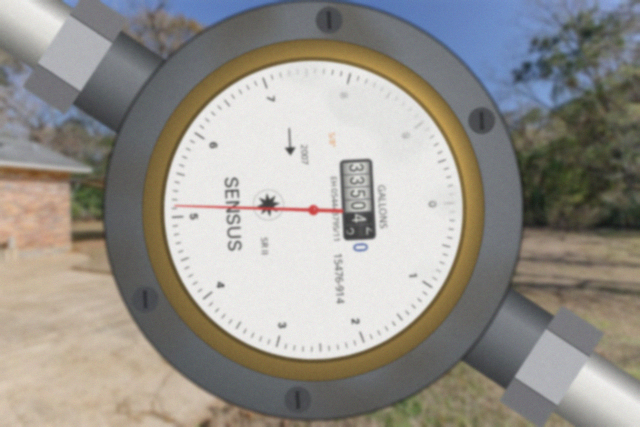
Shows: 3350425.1 gal
